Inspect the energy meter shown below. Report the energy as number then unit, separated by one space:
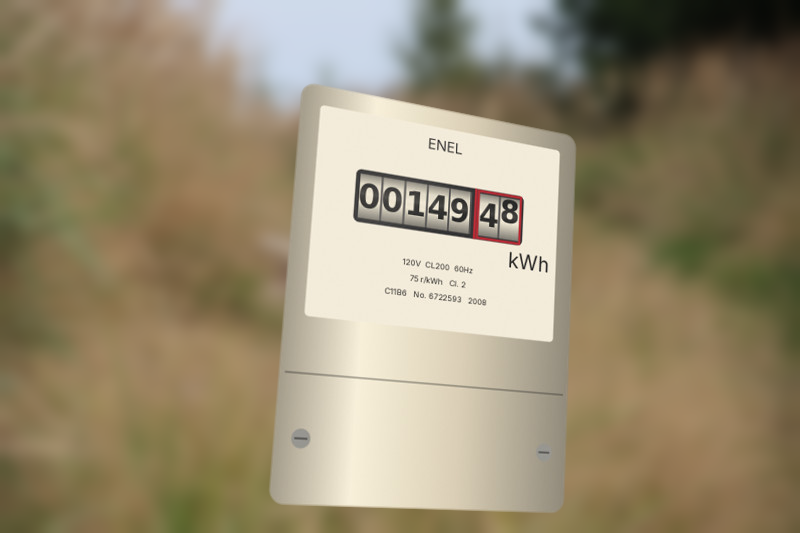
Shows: 149.48 kWh
